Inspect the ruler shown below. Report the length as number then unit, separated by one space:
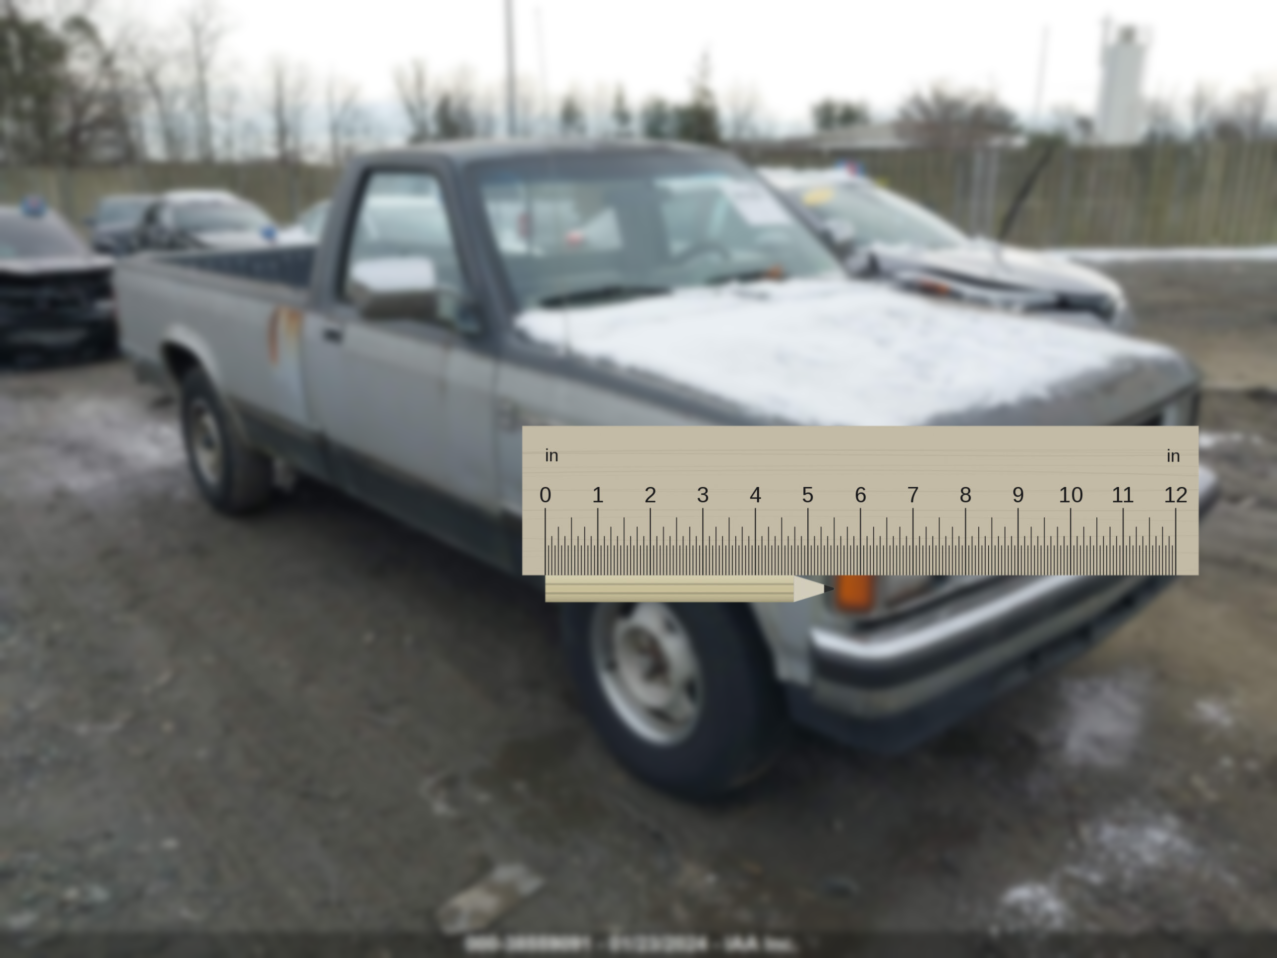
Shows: 5.5 in
